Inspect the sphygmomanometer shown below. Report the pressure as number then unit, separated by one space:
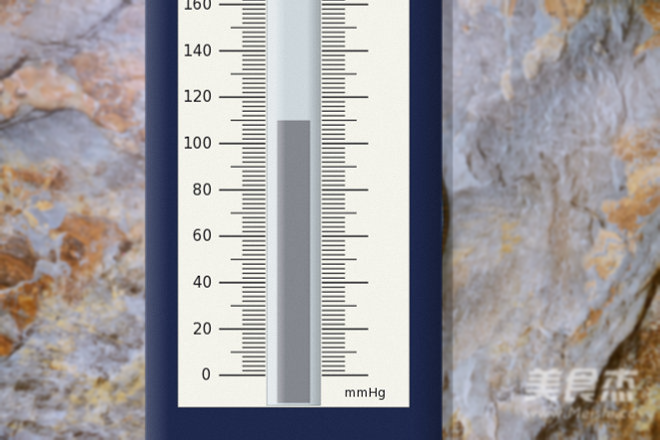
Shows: 110 mmHg
